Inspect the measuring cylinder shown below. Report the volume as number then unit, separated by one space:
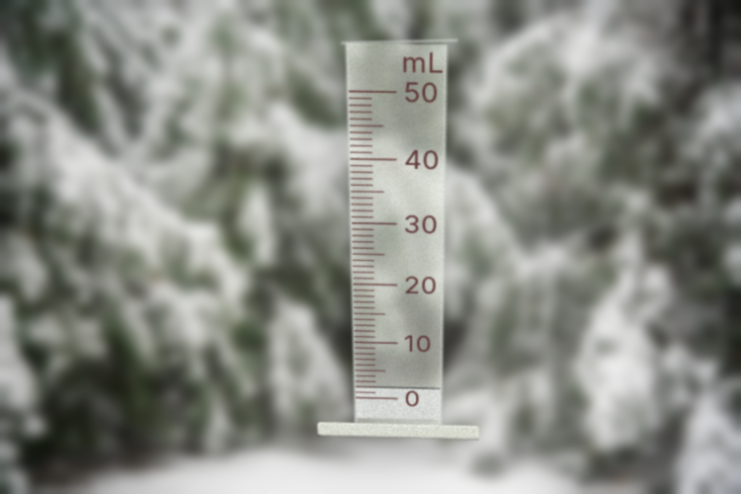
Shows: 2 mL
